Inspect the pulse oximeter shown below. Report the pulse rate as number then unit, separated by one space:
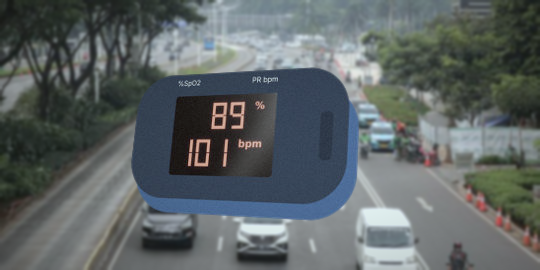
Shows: 101 bpm
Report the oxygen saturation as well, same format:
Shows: 89 %
